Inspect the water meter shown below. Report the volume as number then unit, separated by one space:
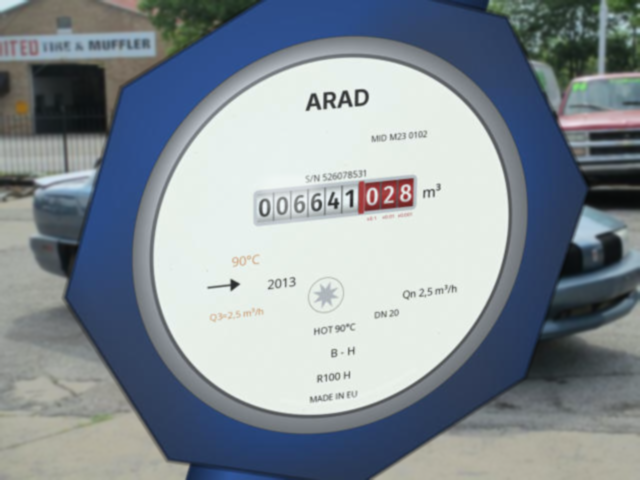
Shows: 6641.028 m³
